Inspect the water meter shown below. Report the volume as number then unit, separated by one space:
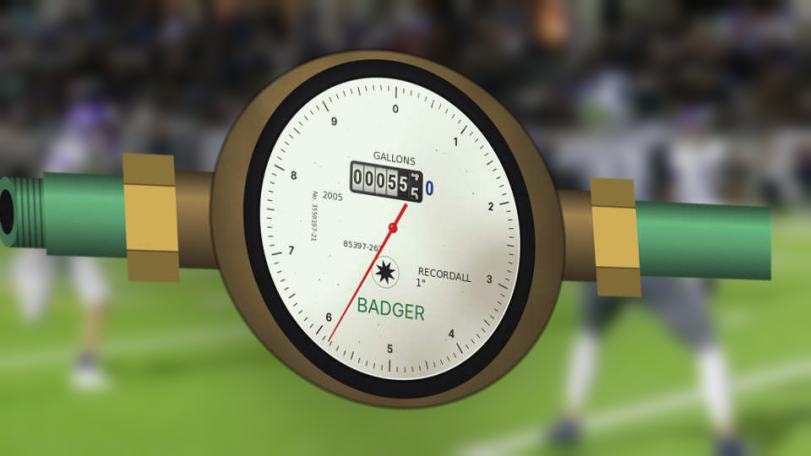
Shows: 5545.8 gal
